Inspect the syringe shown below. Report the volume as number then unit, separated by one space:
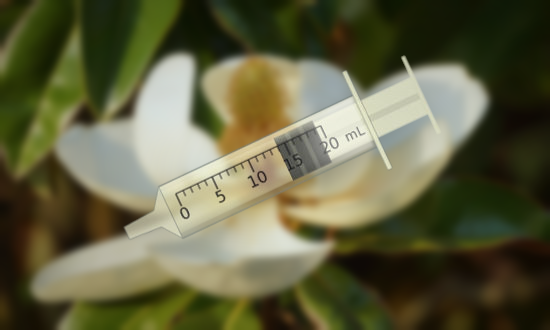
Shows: 14 mL
